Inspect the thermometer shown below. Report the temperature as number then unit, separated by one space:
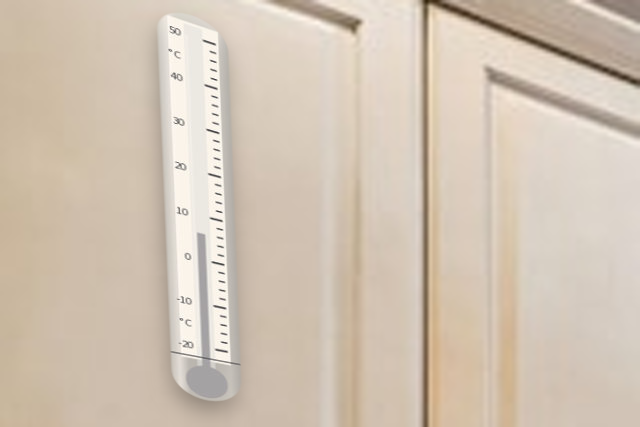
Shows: 6 °C
